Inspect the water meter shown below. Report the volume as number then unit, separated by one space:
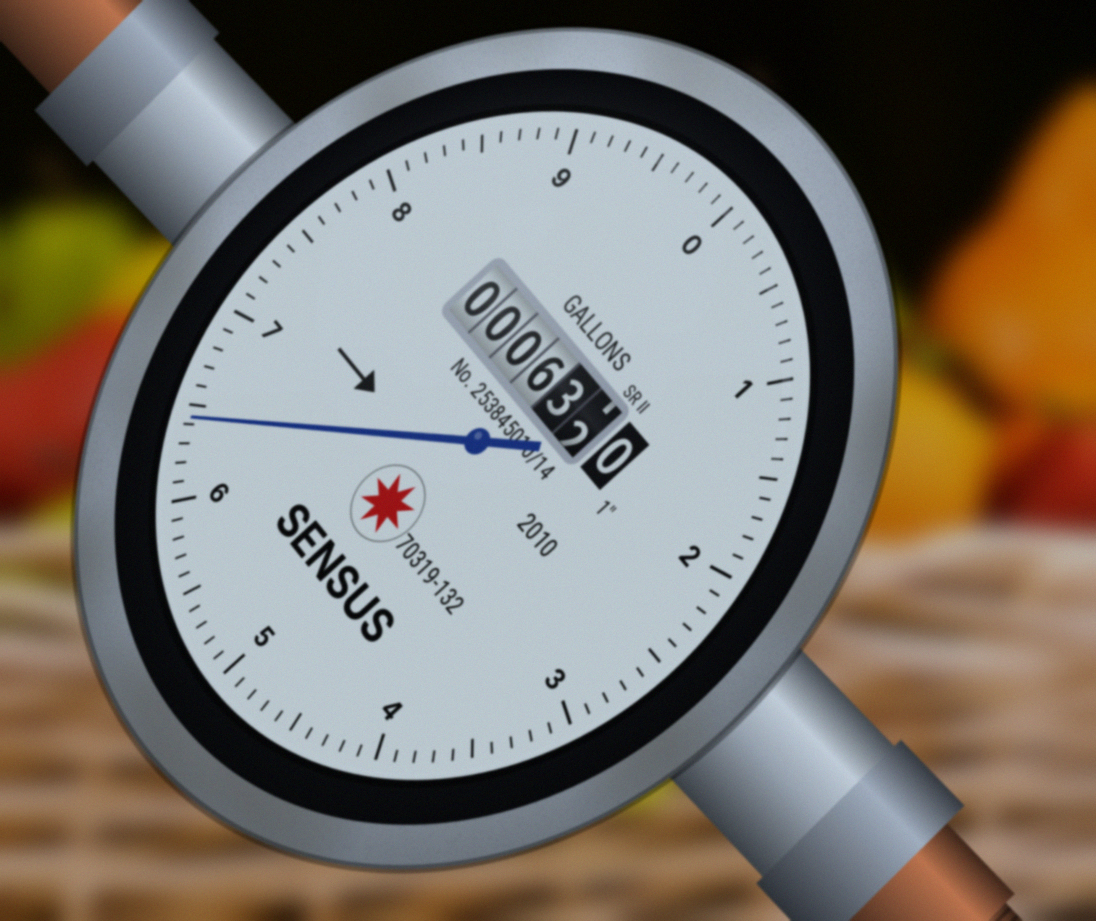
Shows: 6316.4 gal
